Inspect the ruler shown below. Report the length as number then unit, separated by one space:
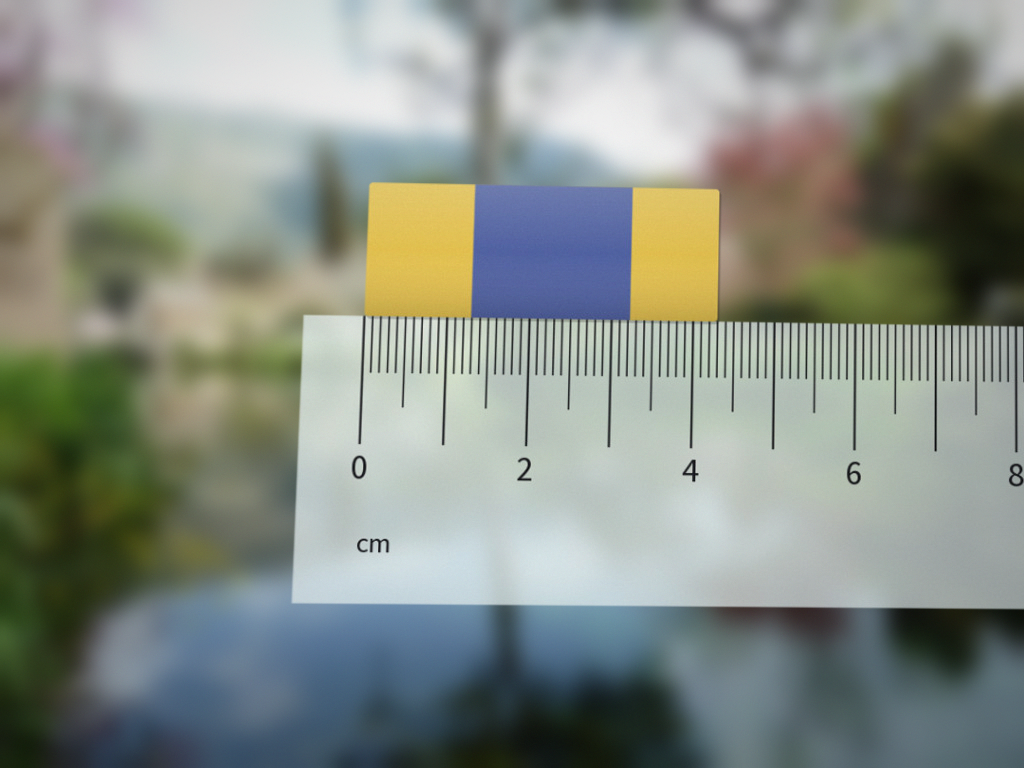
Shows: 4.3 cm
